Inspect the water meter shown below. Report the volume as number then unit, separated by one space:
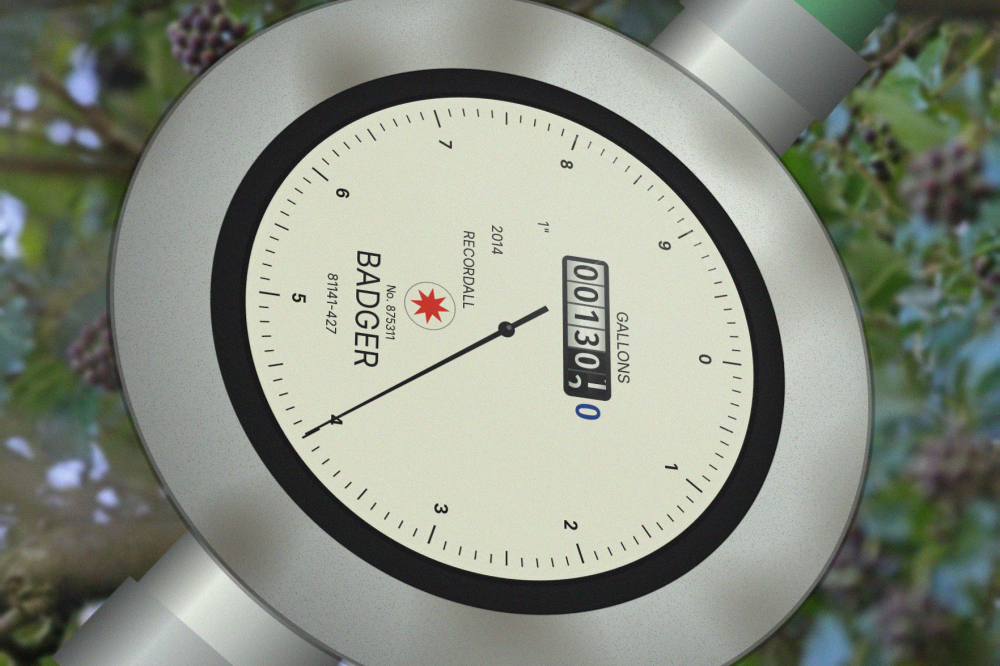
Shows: 13014.0 gal
